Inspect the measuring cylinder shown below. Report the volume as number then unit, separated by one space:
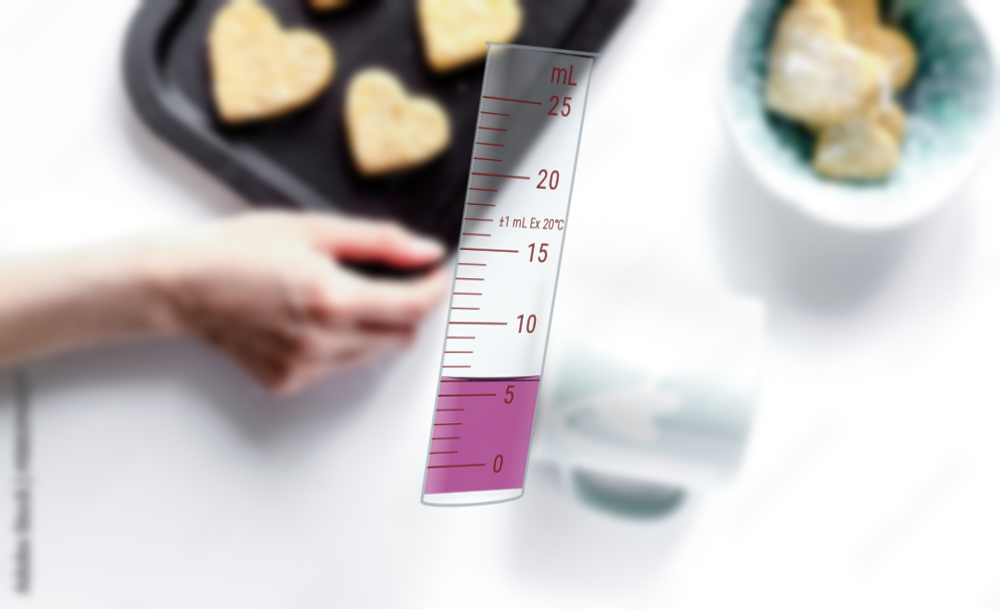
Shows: 6 mL
